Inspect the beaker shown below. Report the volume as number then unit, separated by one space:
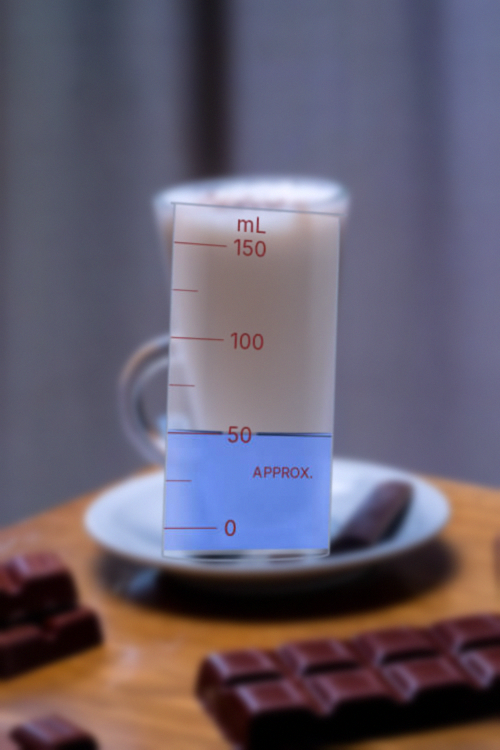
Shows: 50 mL
